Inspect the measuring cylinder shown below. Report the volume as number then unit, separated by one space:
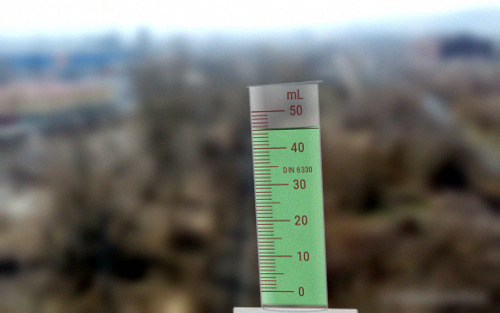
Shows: 45 mL
